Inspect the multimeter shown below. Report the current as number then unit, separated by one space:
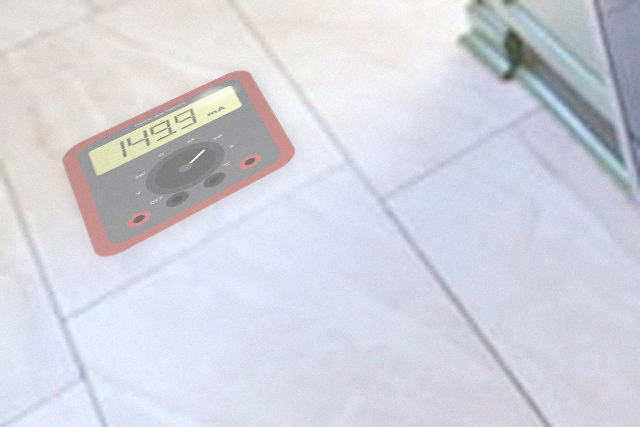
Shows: 149.9 mA
